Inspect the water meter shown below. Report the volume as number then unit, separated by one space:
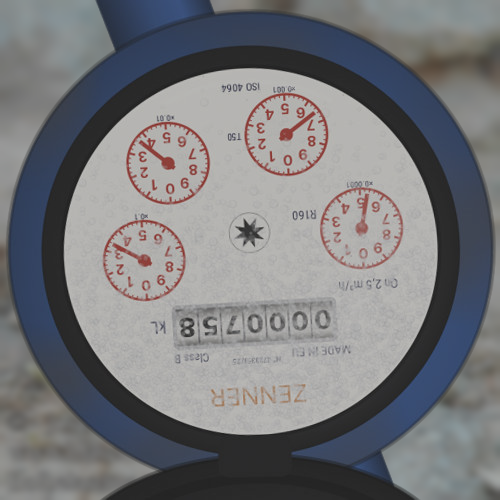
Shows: 758.3365 kL
